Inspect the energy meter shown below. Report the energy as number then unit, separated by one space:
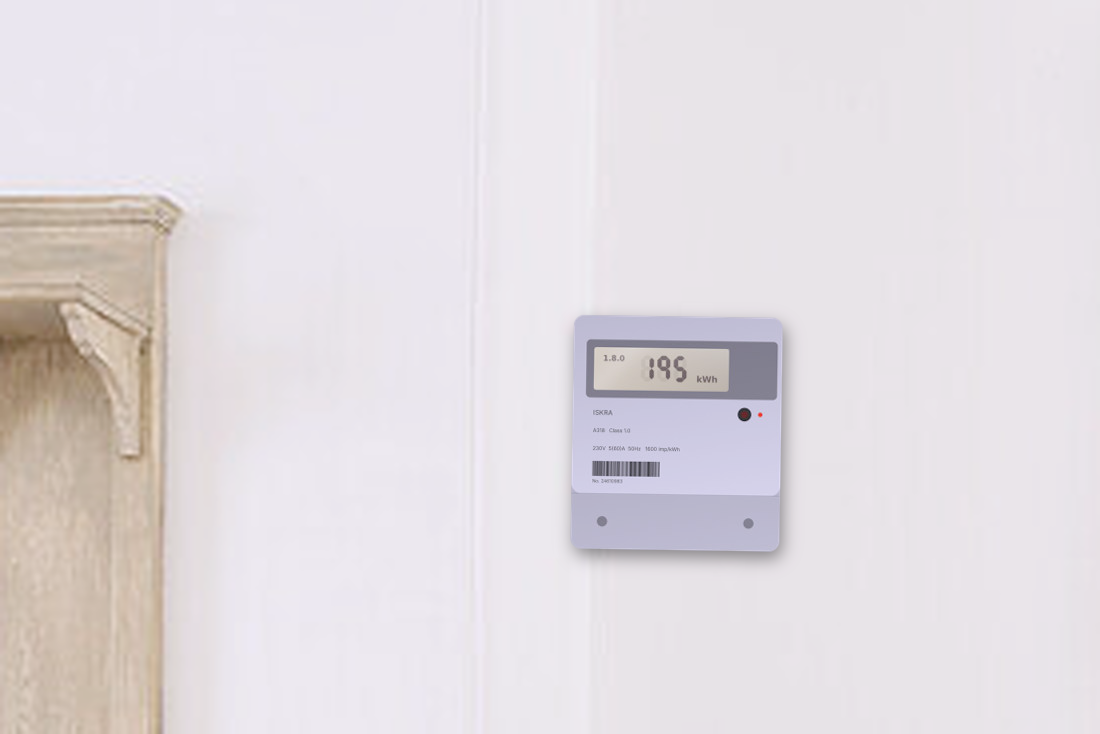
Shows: 195 kWh
